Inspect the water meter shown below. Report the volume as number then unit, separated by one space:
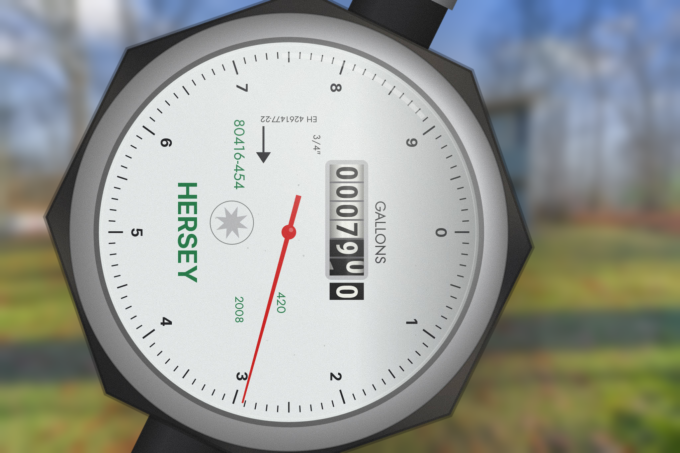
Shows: 7902.9 gal
